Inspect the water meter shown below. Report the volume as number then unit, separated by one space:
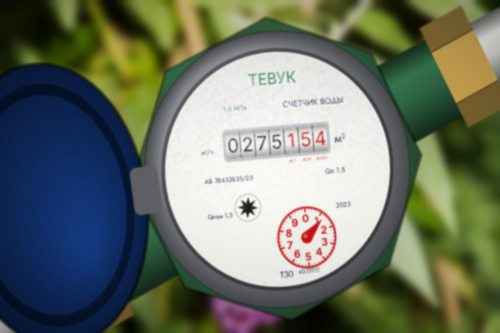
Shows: 275.1541 m³
